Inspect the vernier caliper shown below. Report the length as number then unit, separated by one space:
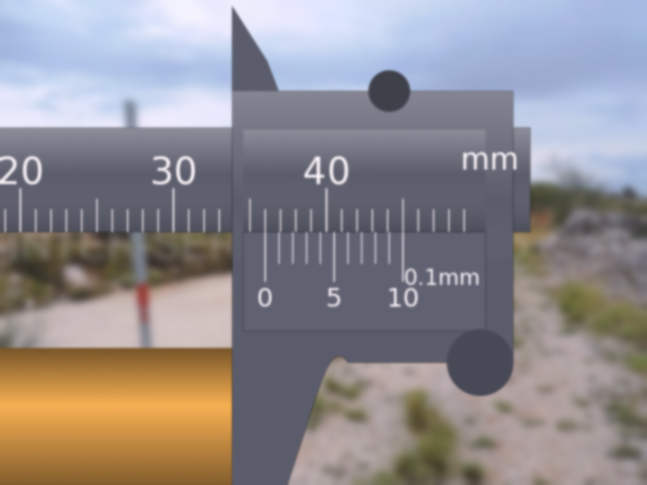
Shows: 36.0 mm
